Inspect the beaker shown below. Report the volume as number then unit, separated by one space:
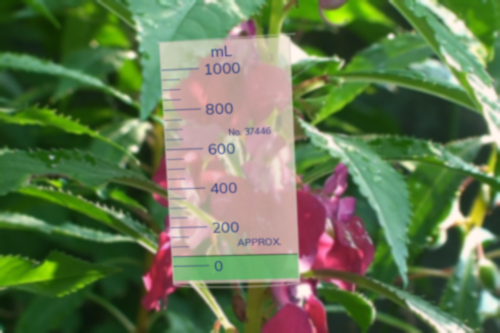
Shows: 50 mL
